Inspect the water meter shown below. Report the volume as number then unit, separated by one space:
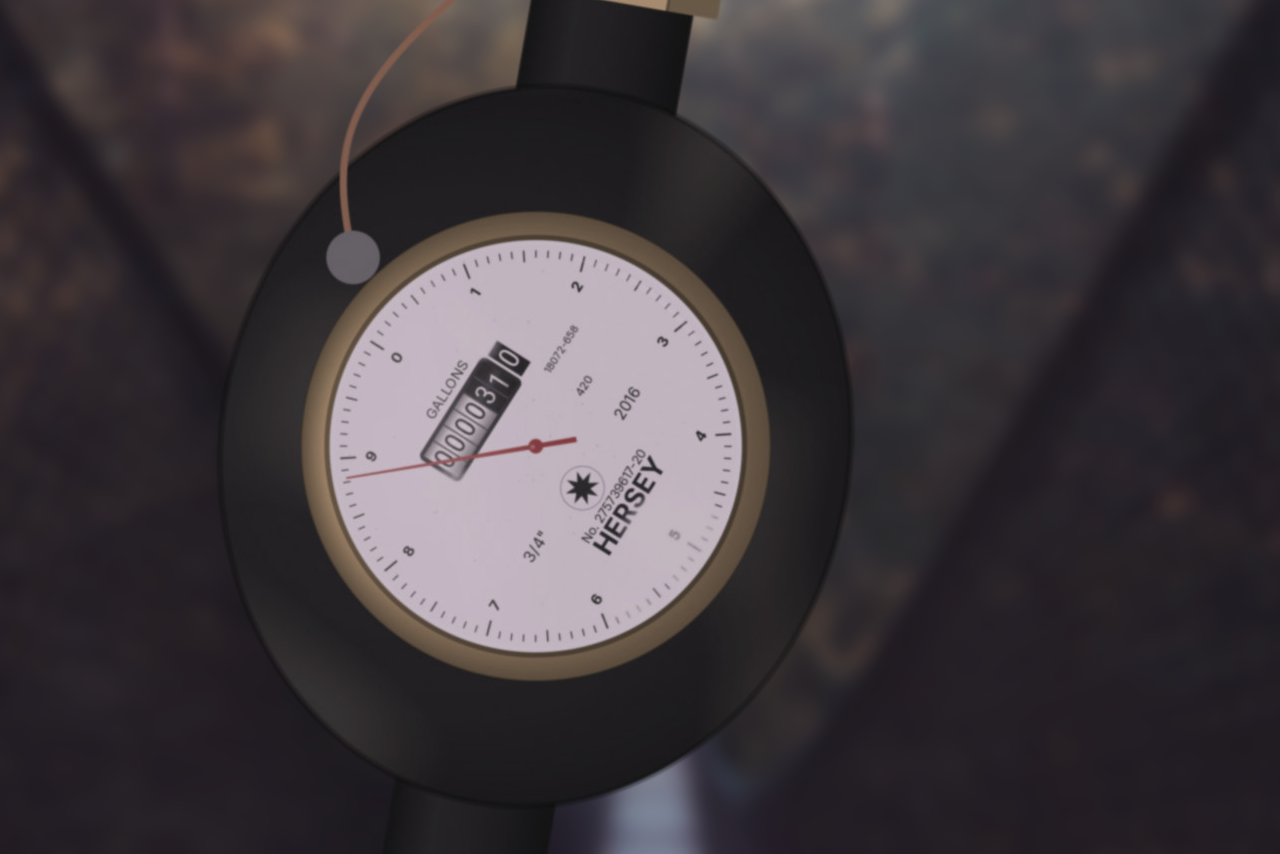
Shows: 308.8 gal
